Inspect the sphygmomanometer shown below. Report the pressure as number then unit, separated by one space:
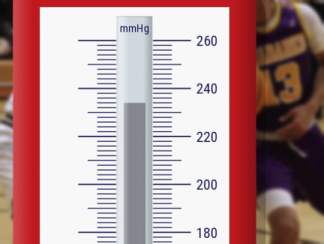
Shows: 234 mmHg
